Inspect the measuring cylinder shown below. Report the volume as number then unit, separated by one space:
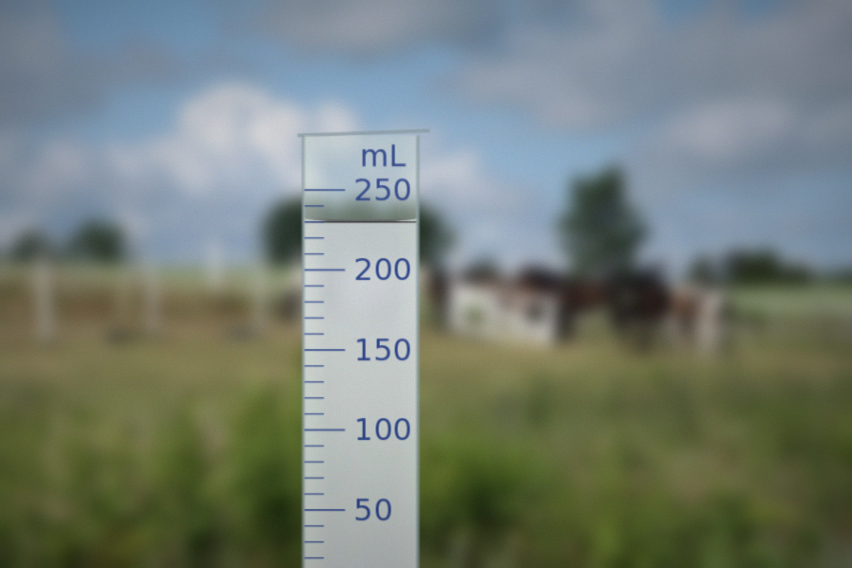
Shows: 230 mL
